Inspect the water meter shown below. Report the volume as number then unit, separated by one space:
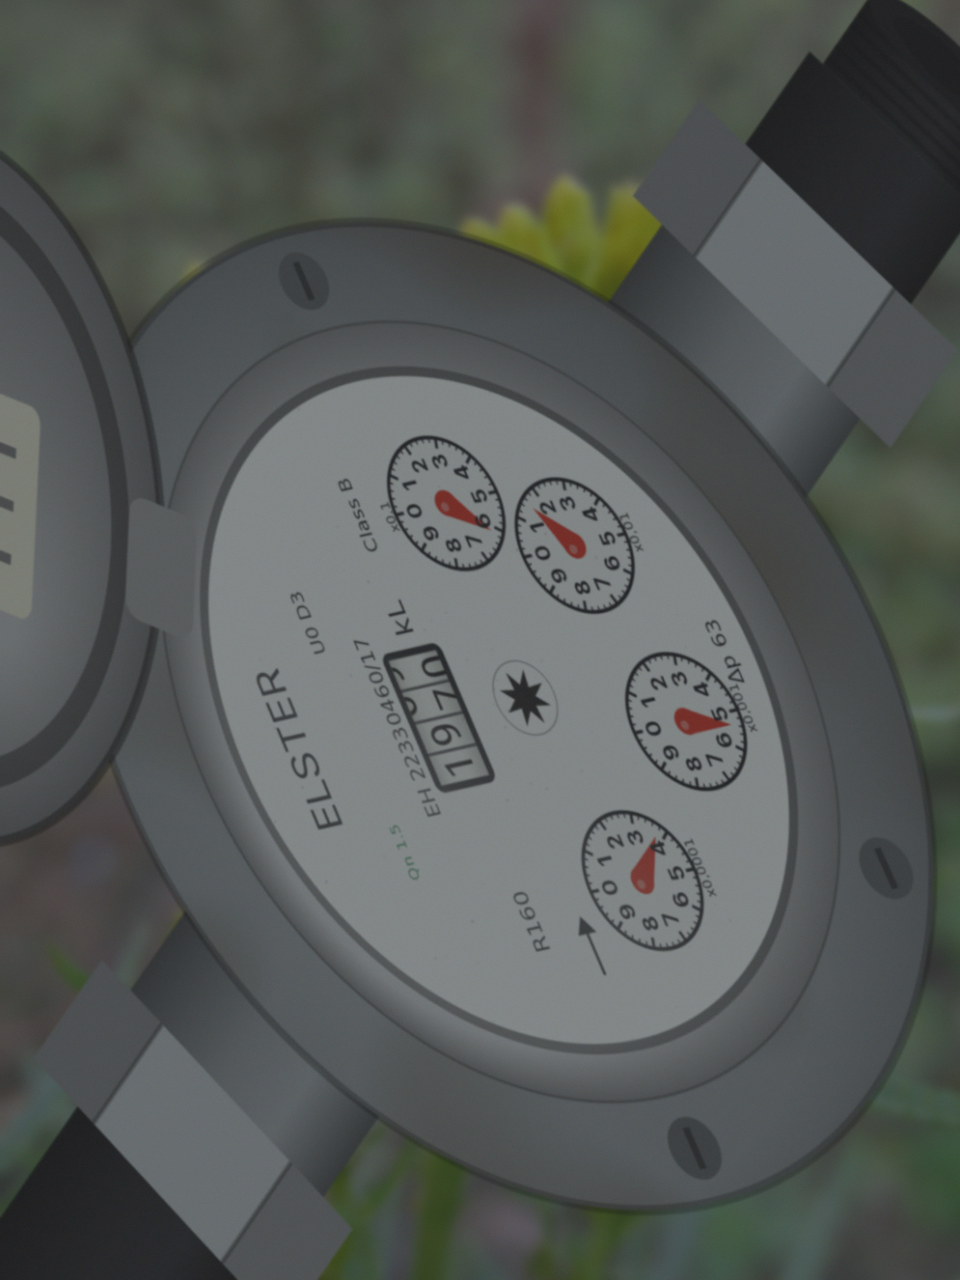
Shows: 1969.6153 kL
